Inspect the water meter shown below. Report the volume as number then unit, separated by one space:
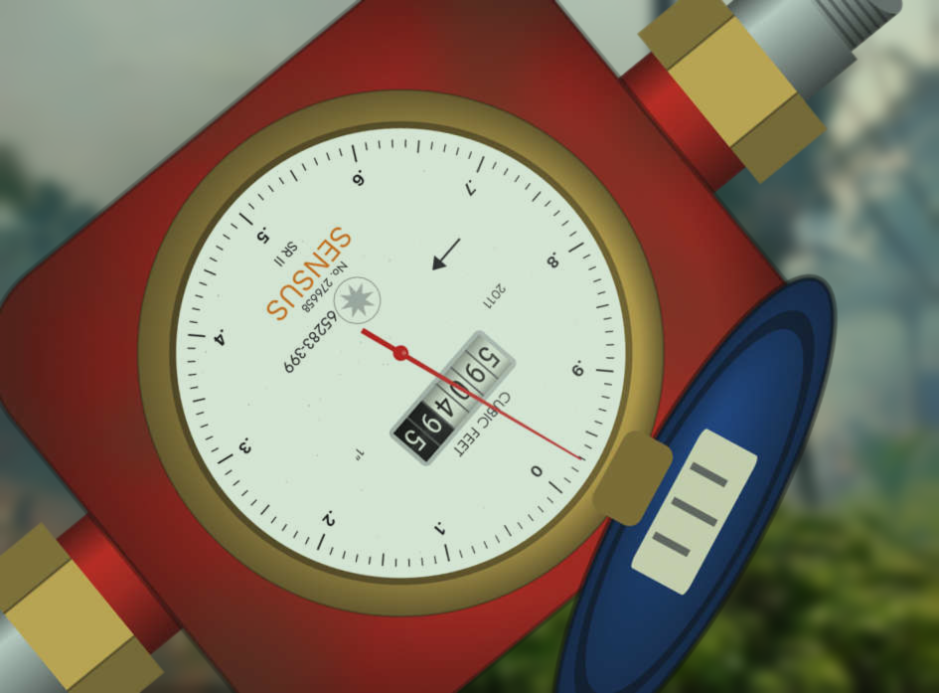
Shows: 590494.97 ft³
